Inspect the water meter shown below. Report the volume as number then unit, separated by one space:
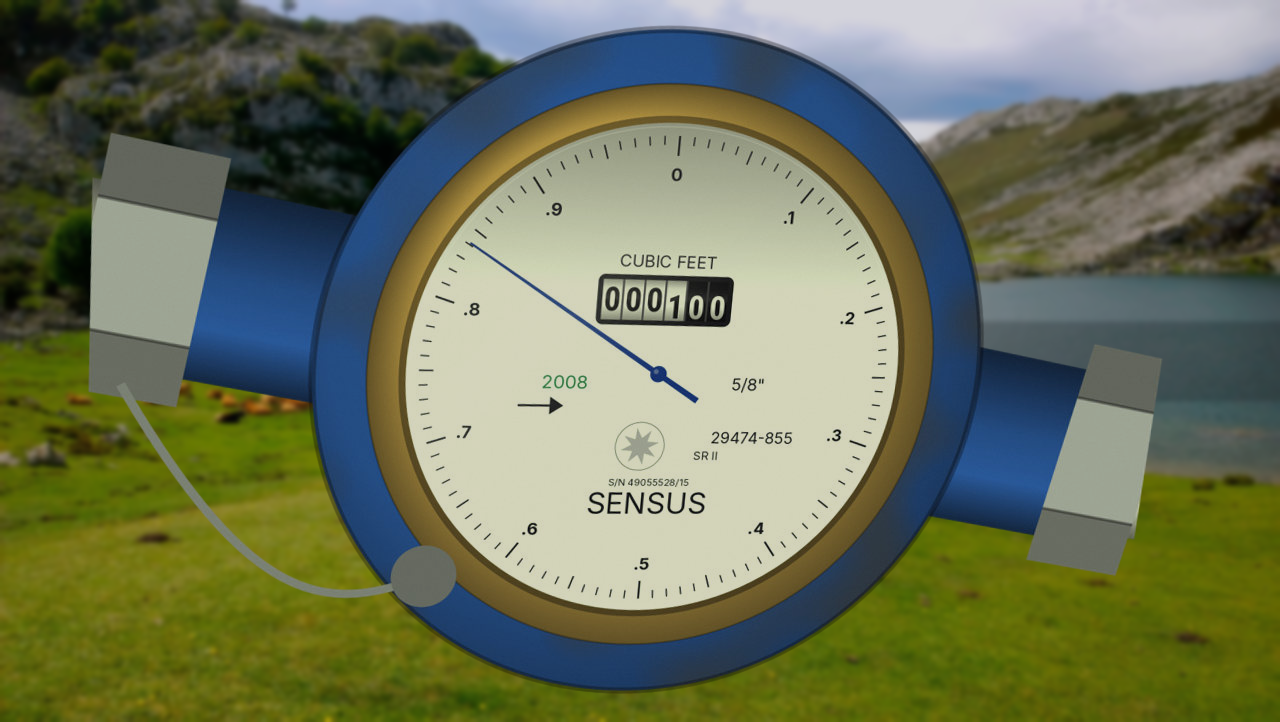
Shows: 99.84 ft³
